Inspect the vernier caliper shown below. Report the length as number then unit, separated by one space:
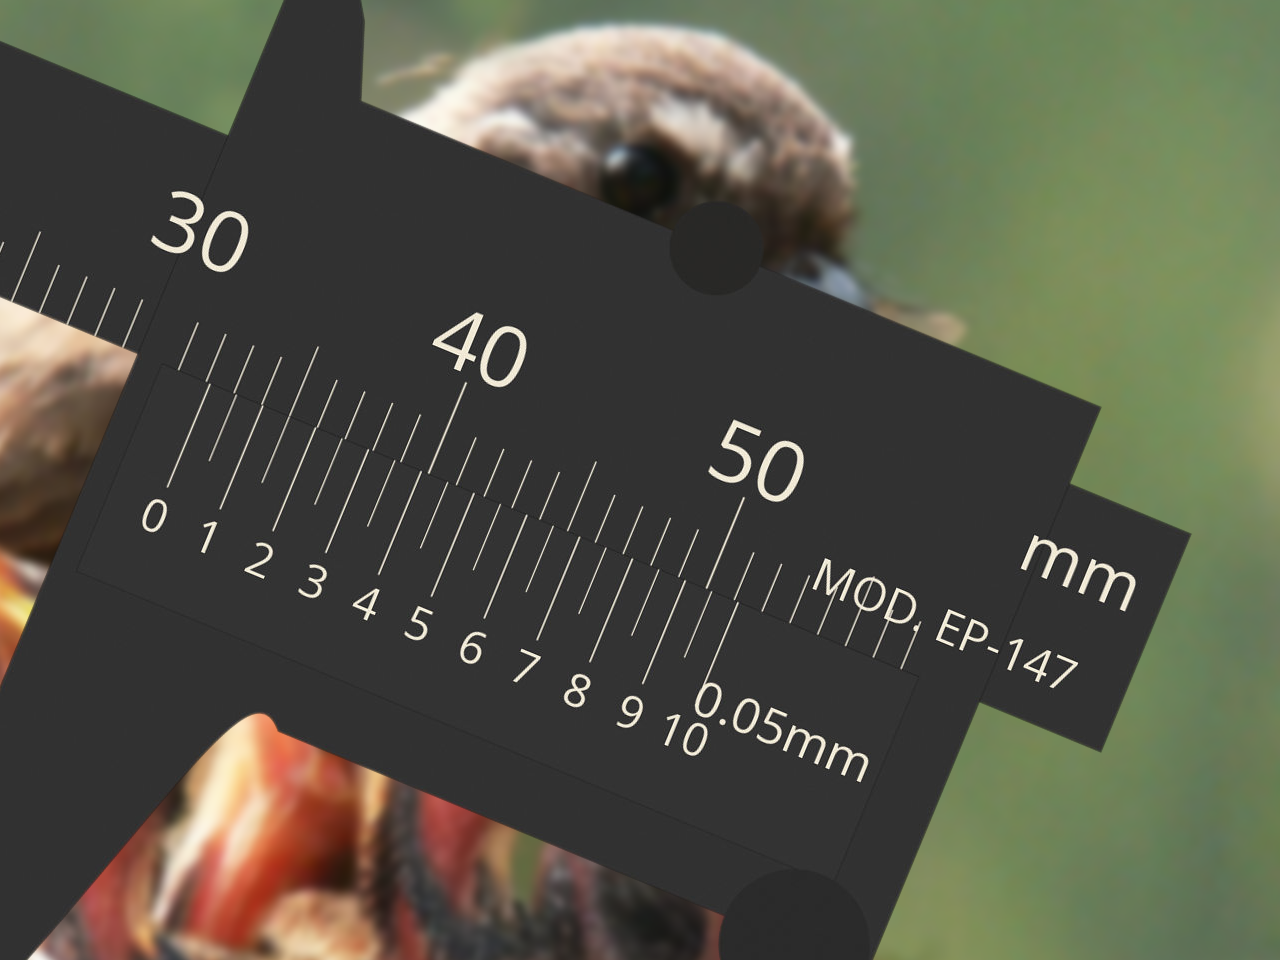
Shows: 32.15 mm
